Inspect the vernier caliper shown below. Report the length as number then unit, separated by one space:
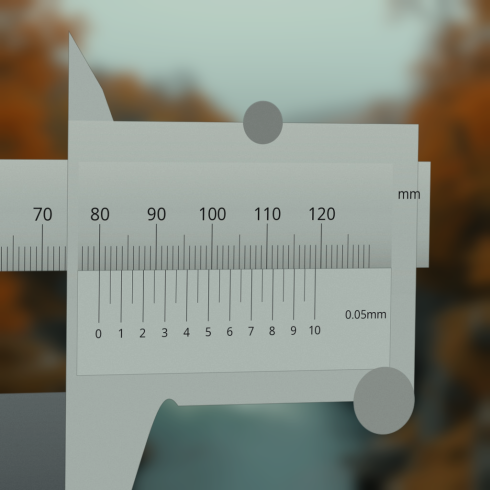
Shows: 80.0 mm
